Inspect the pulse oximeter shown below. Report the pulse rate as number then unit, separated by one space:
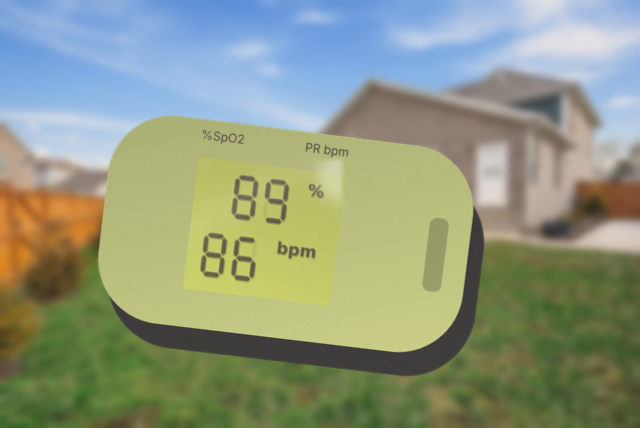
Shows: 86 bpm
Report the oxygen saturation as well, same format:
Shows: 89 %
